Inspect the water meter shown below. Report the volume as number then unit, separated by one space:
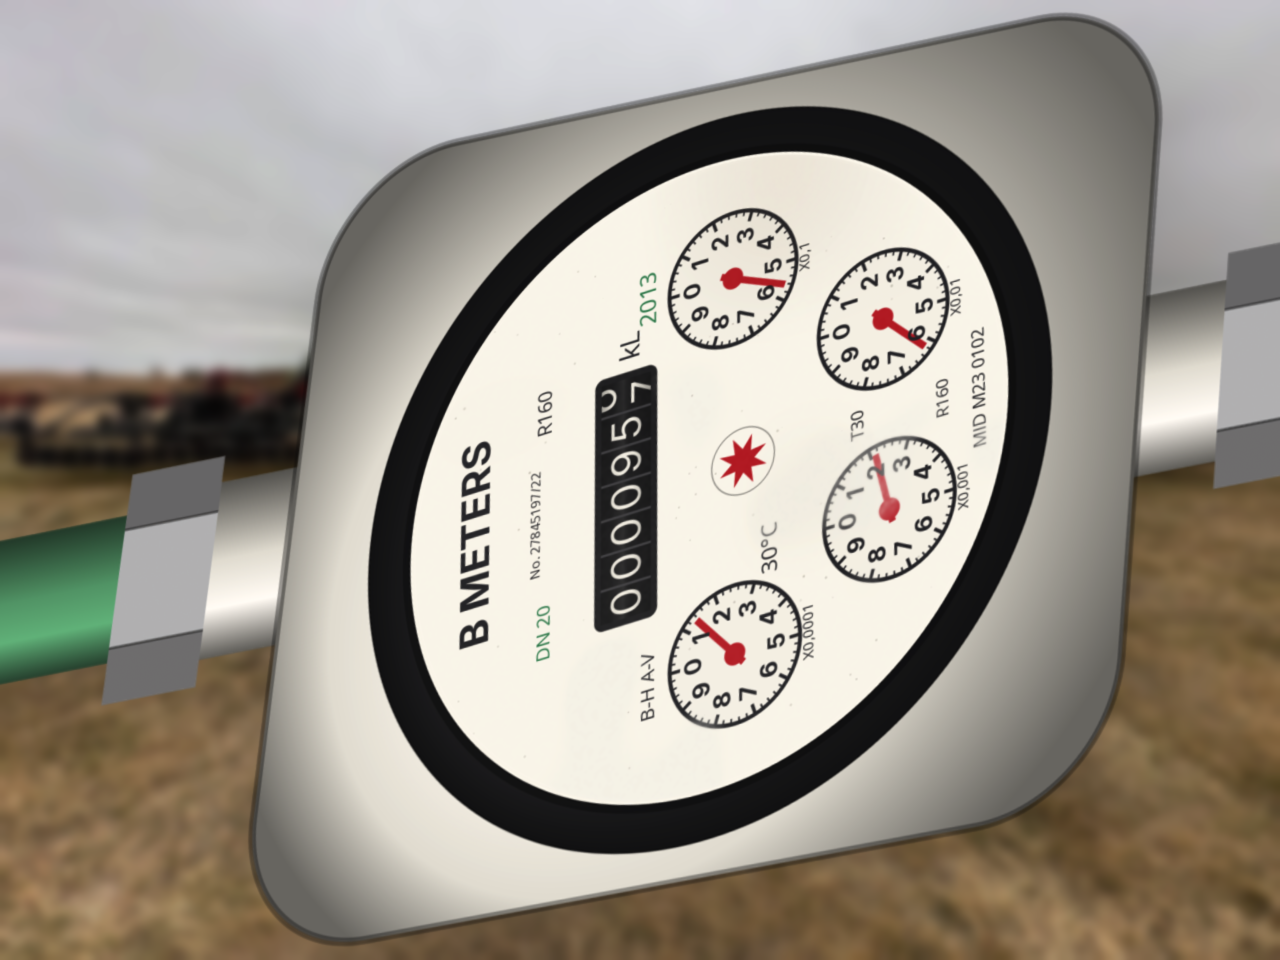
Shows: 956.5621 kL
